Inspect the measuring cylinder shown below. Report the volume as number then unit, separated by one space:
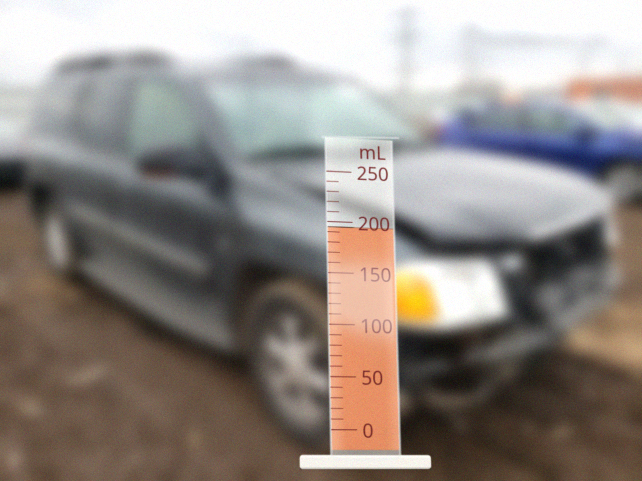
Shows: 195 mL
